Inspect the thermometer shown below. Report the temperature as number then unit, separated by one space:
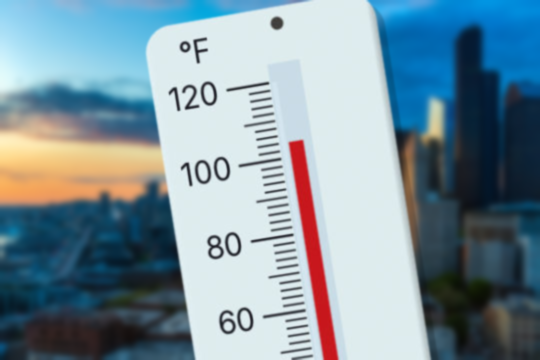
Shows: 104 °F
